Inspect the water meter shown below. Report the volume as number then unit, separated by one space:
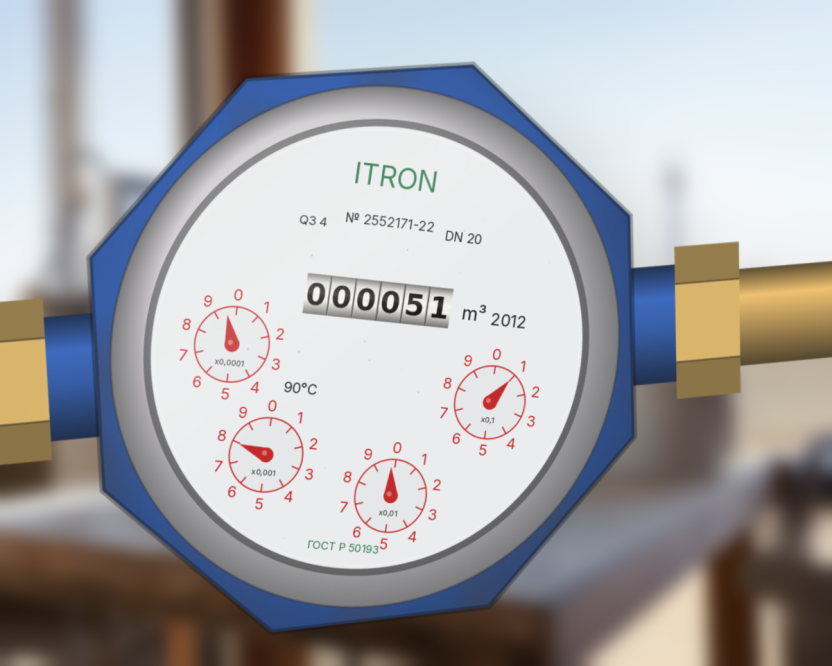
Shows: 51.0979 m³
